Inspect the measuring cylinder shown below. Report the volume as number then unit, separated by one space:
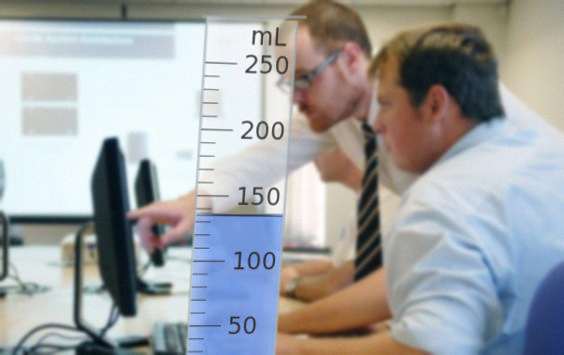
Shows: 135 mL
